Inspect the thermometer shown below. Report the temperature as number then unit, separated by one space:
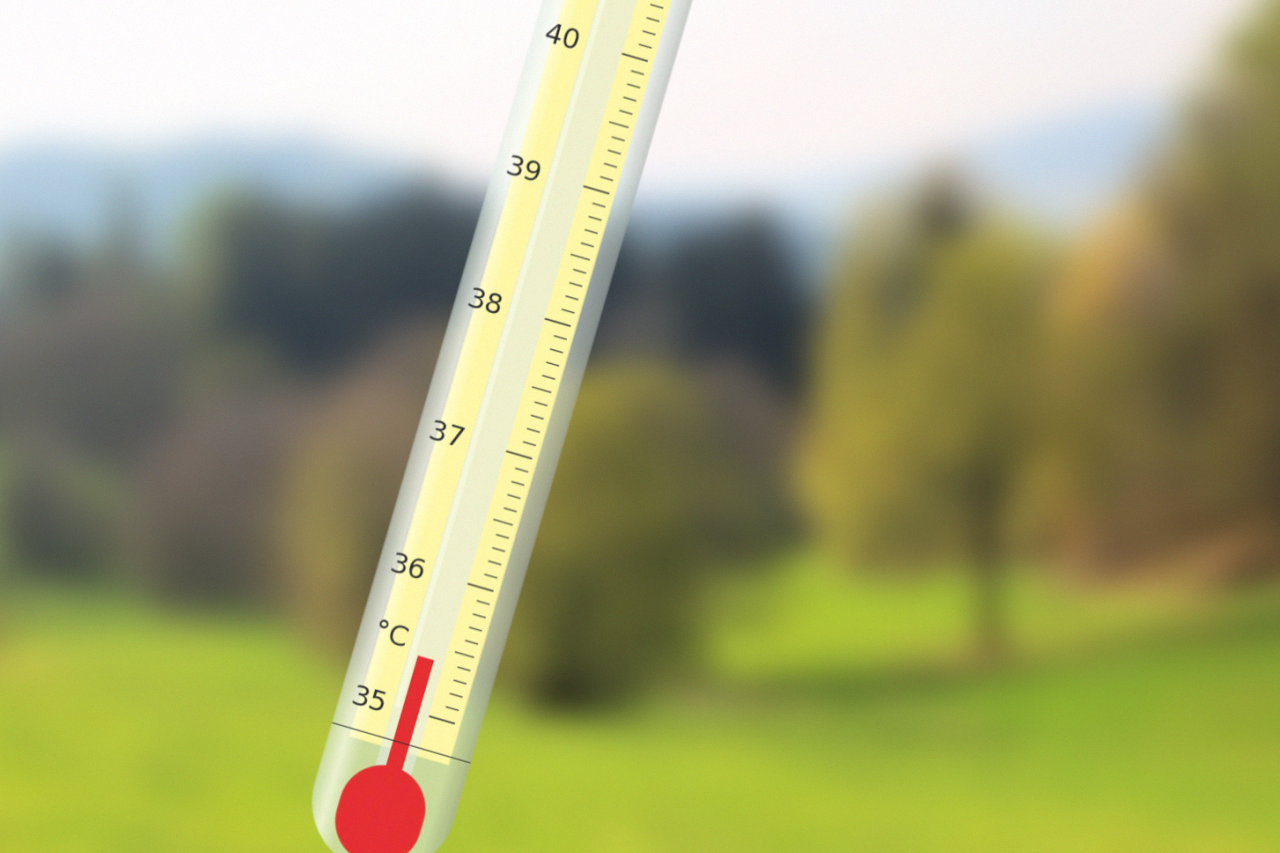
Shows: 35.4 °C
